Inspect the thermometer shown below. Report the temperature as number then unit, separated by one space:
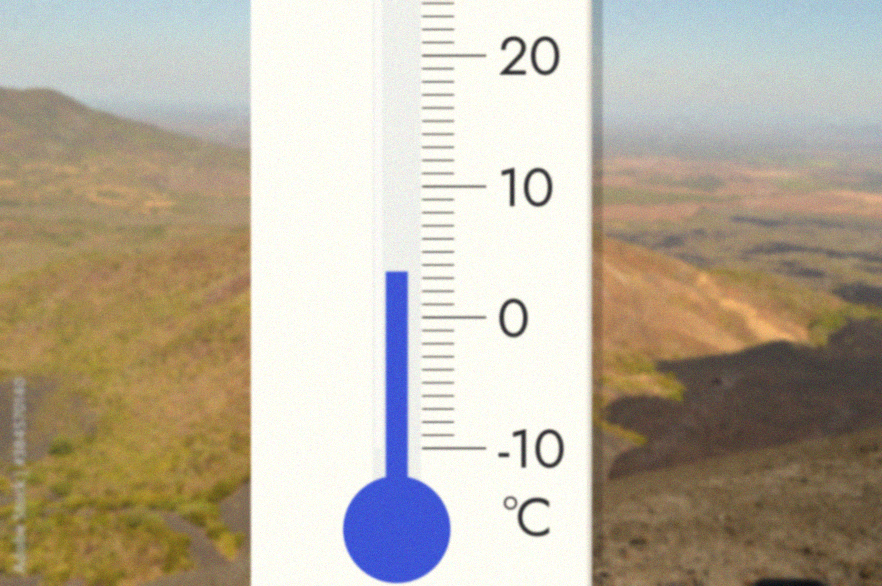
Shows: 3.5 °C
